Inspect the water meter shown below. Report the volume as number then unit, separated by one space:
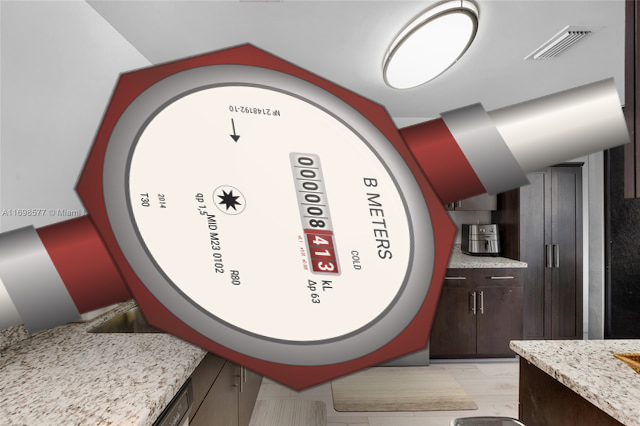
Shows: 8.413 kL
